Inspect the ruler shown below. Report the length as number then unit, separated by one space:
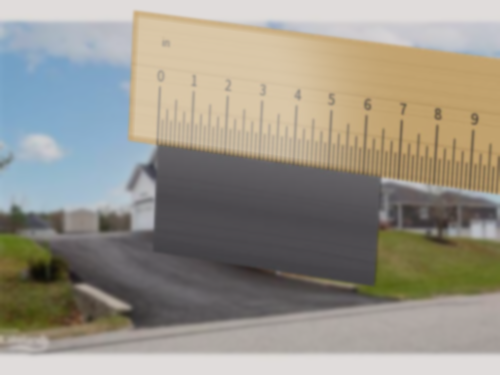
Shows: 6.5 in
